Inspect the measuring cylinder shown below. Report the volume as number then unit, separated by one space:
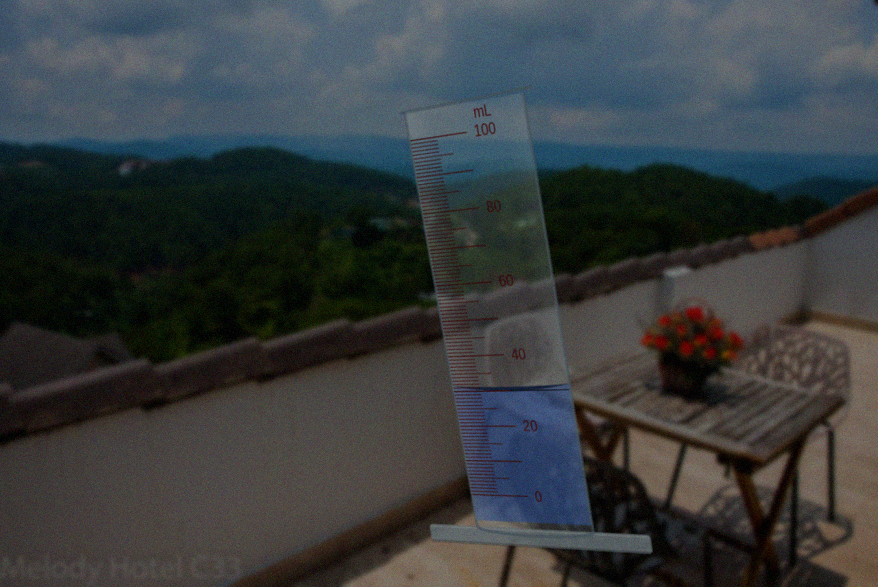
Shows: 30 mL
